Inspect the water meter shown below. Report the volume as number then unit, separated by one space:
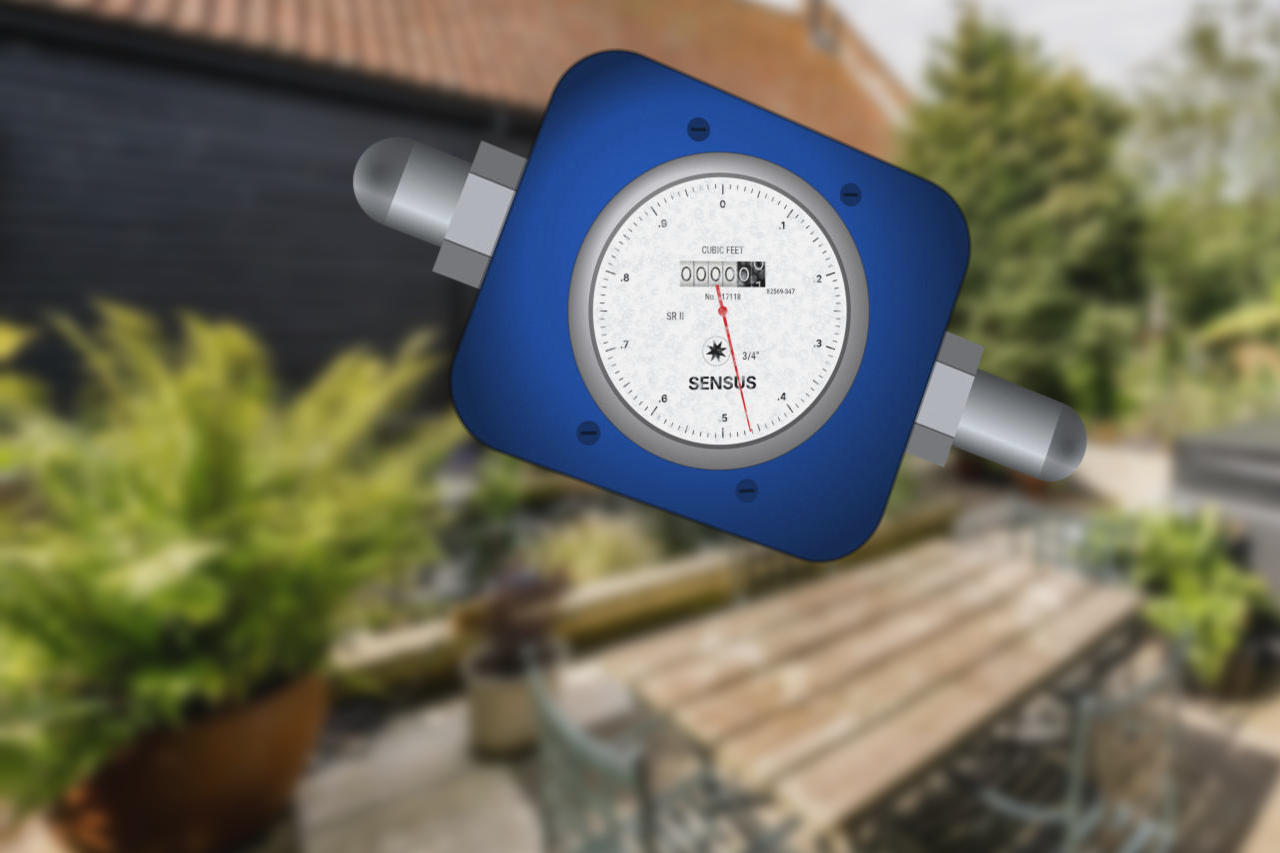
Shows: 0.46 ft³
